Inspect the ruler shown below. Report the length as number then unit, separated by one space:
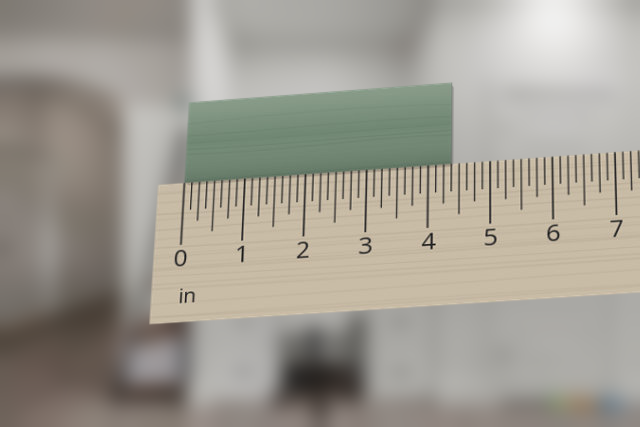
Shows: 4.375 in
